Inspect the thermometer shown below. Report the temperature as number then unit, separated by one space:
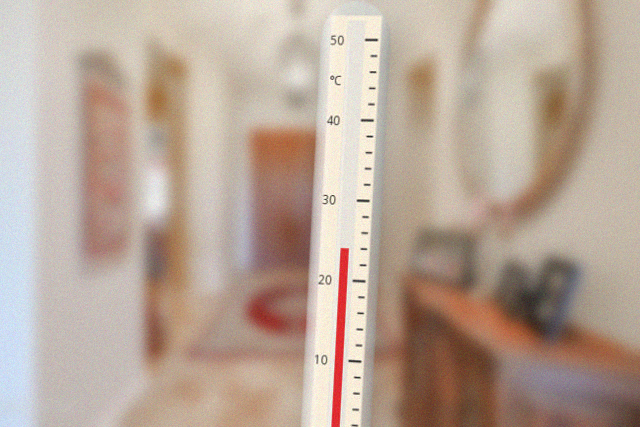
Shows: 24 °C
